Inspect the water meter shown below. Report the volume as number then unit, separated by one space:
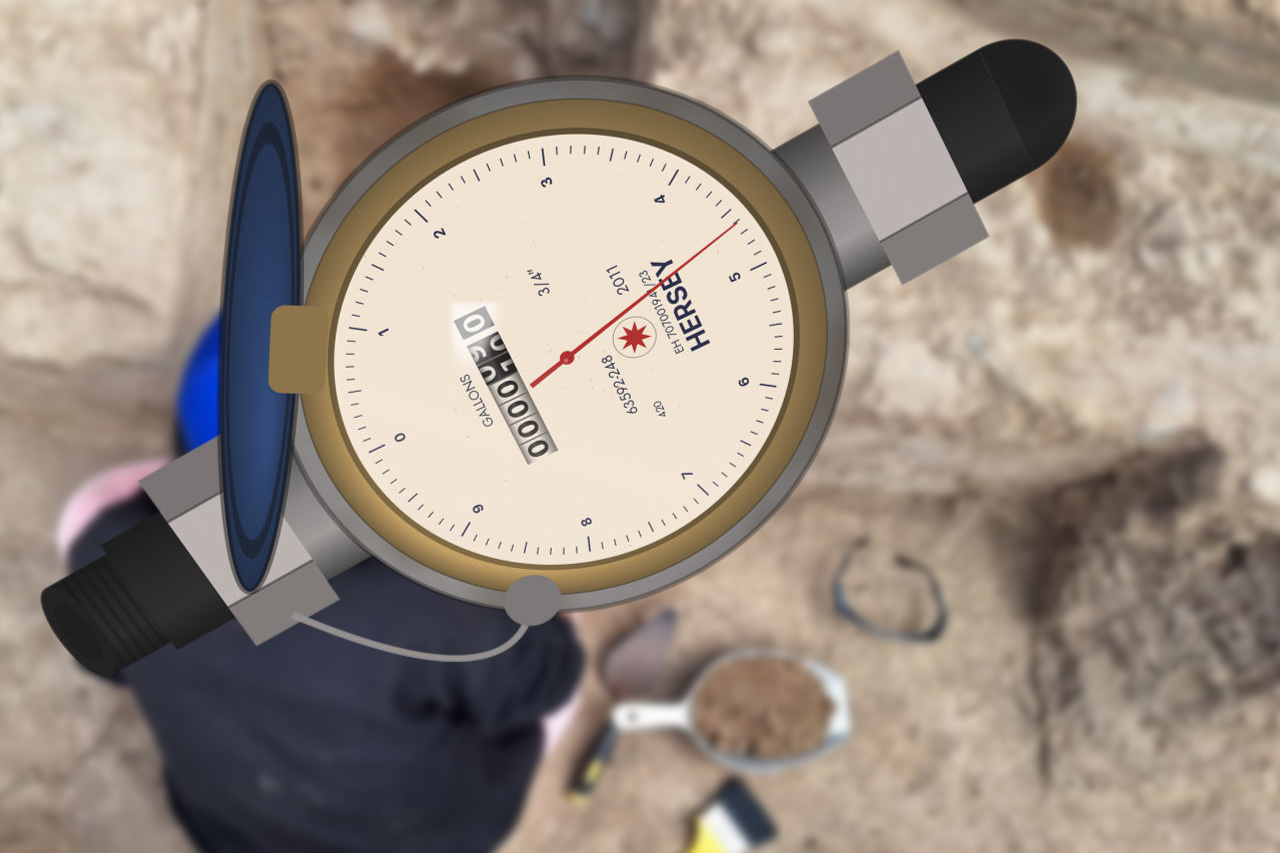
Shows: 94.6 gal
